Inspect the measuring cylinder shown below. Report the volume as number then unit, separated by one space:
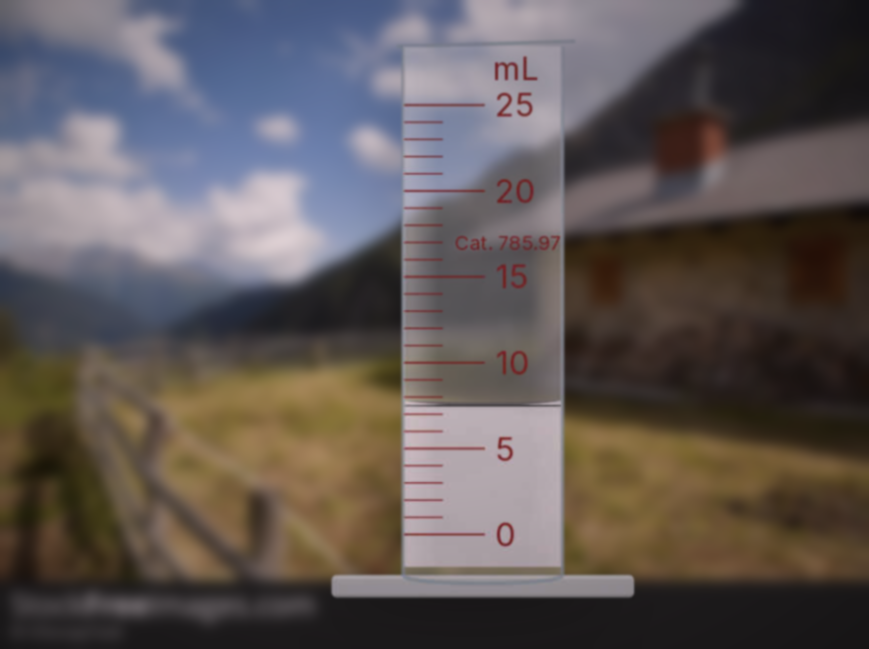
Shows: 7.5 mL
